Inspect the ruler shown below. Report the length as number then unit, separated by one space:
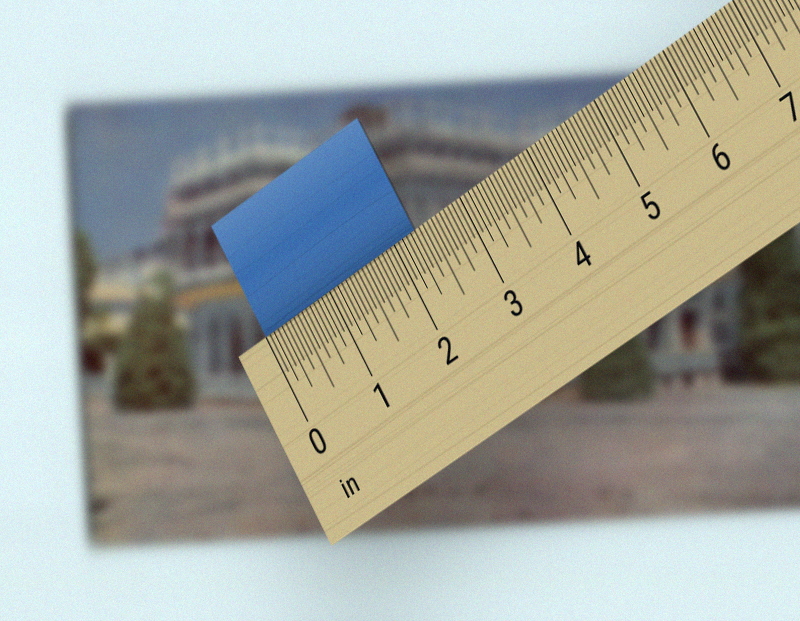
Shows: 2.3125 in
